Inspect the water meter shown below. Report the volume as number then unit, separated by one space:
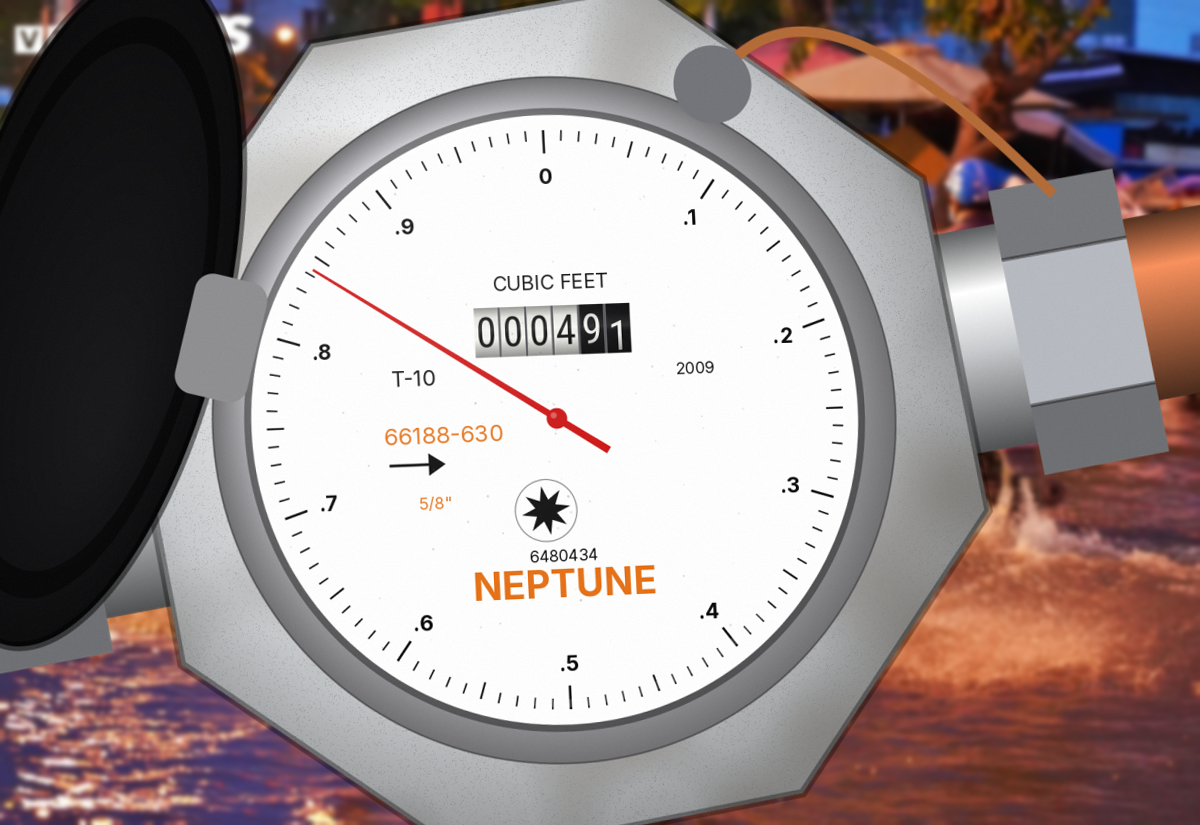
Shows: 490.84 ft³
